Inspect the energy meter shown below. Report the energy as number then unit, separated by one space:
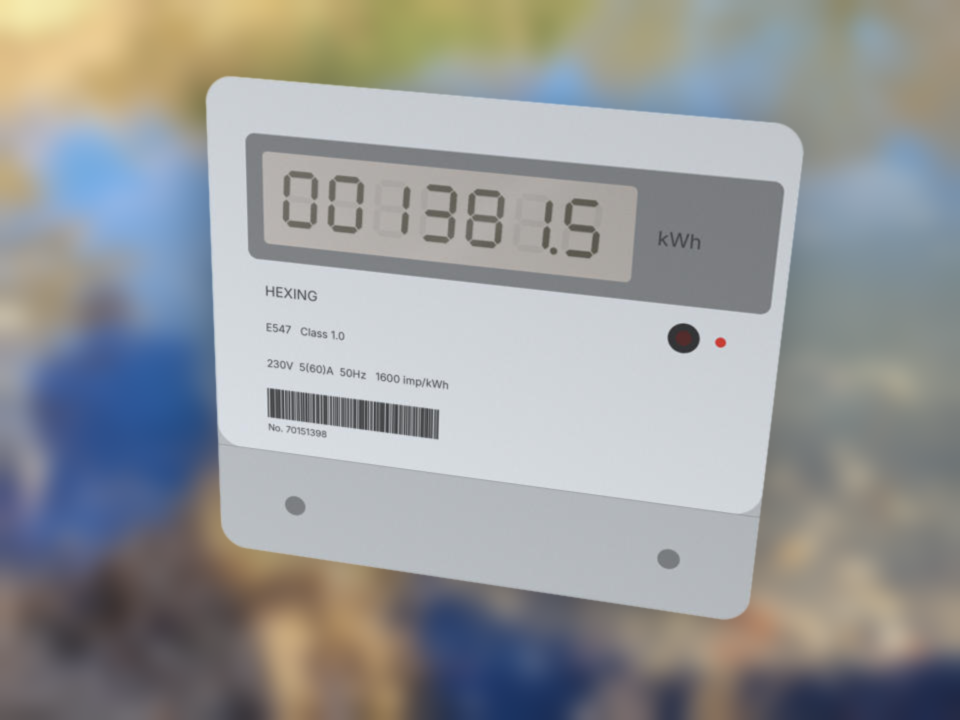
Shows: 1381.5 kWh
